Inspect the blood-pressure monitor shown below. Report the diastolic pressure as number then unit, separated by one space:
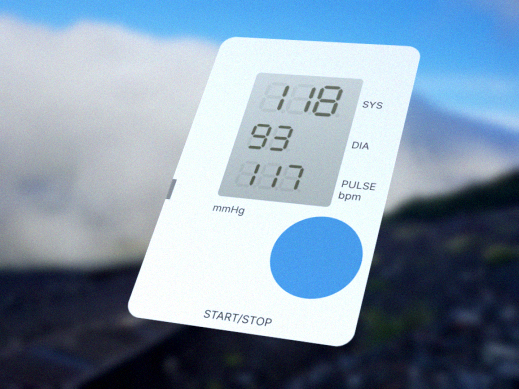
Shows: 93 mmHg
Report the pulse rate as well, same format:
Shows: 117 bpm
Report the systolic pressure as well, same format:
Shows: 118 mmHg
